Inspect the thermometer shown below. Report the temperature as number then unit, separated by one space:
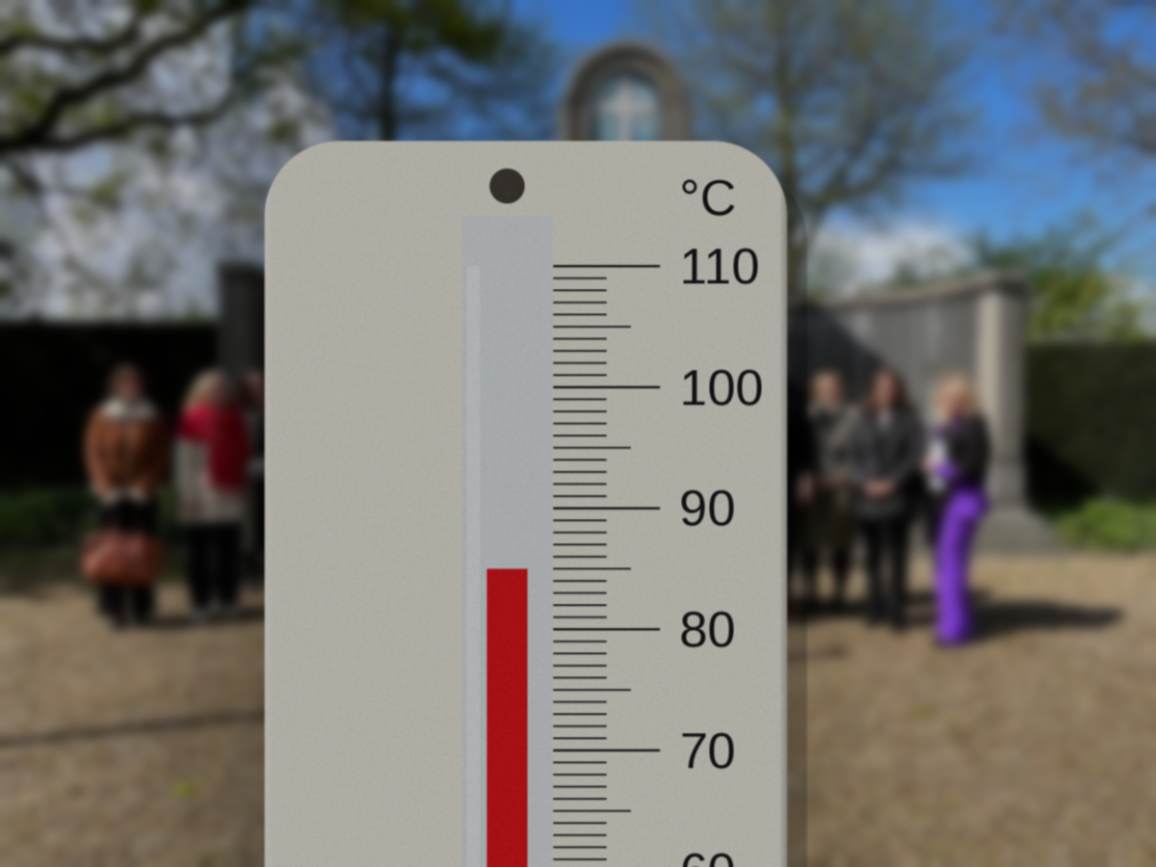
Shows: 85 °C
